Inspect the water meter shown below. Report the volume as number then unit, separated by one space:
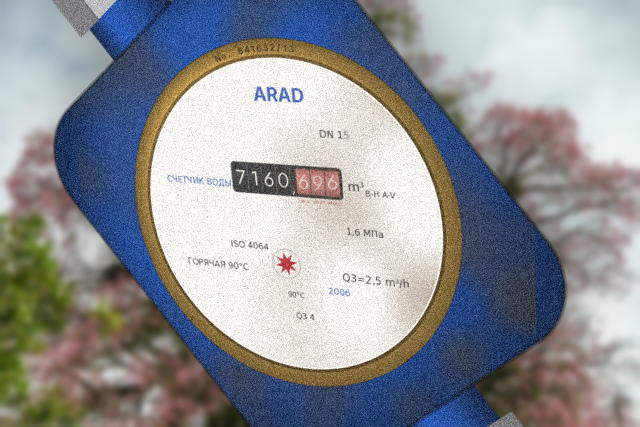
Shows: 7160.696 m³
